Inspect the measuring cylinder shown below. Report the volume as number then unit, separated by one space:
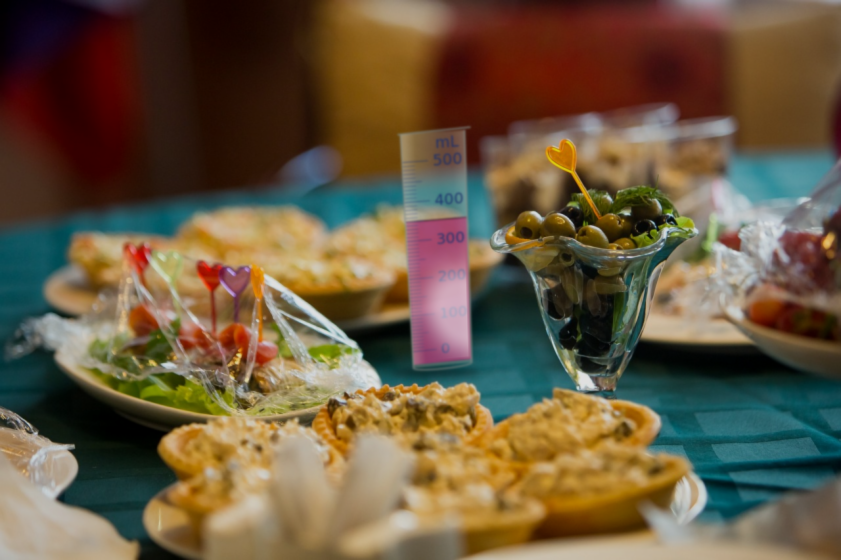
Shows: 350 mL
